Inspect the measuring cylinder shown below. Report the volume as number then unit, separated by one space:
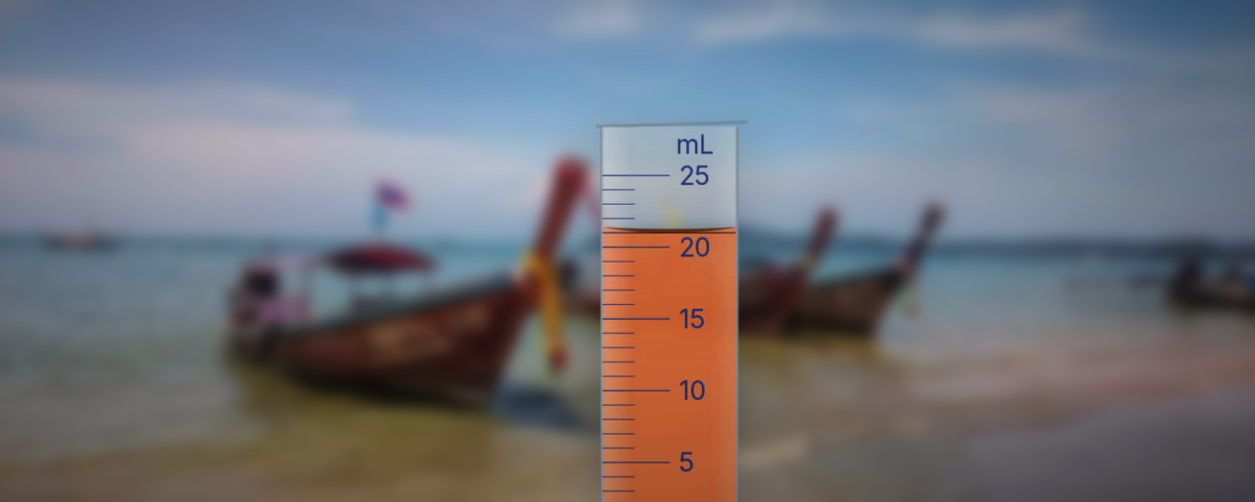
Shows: 21 mL
